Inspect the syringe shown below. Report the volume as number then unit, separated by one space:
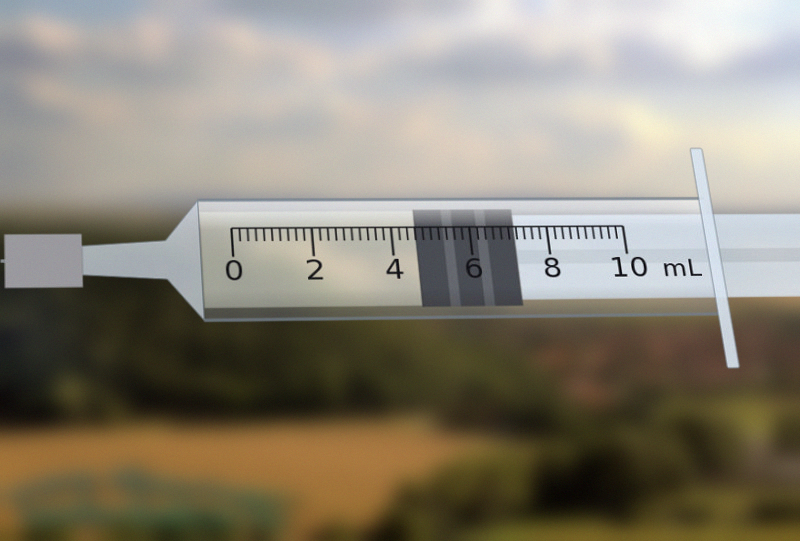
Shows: 4.6 mL
